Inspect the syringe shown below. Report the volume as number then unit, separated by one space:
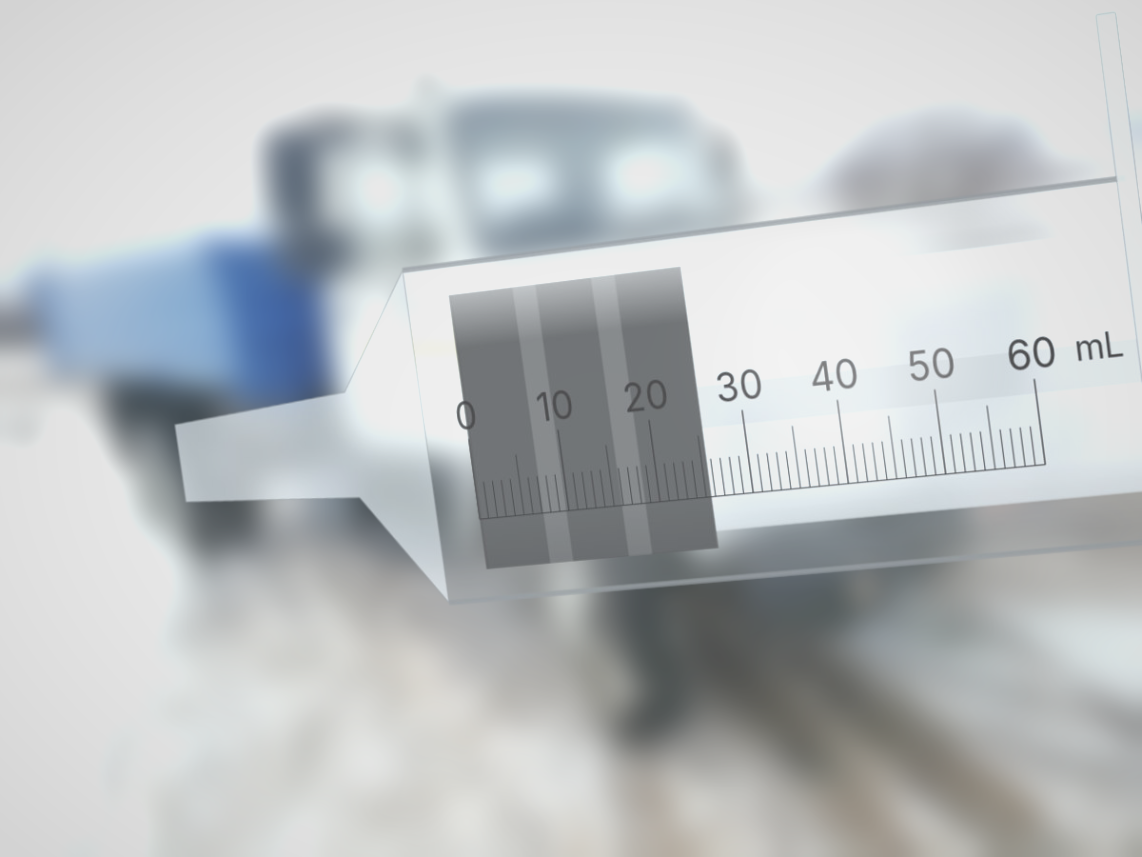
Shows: 0 mL
